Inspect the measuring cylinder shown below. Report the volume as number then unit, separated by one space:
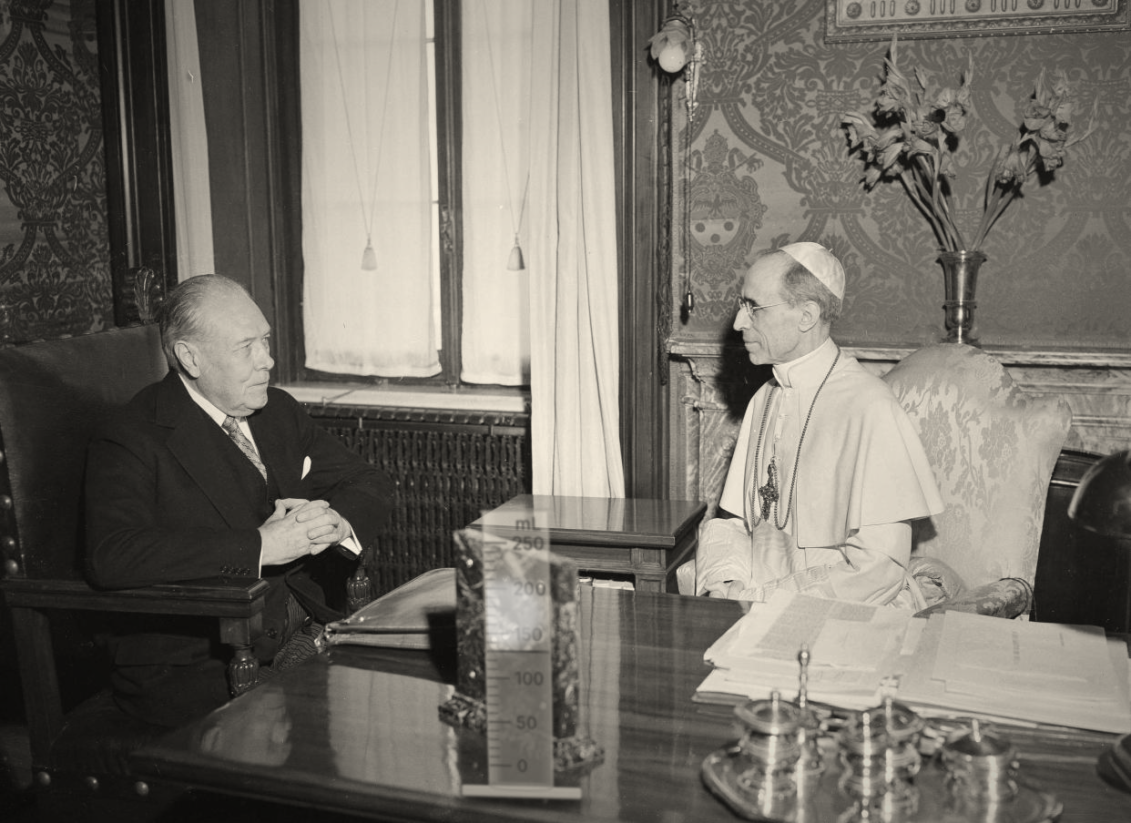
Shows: 130 mL
